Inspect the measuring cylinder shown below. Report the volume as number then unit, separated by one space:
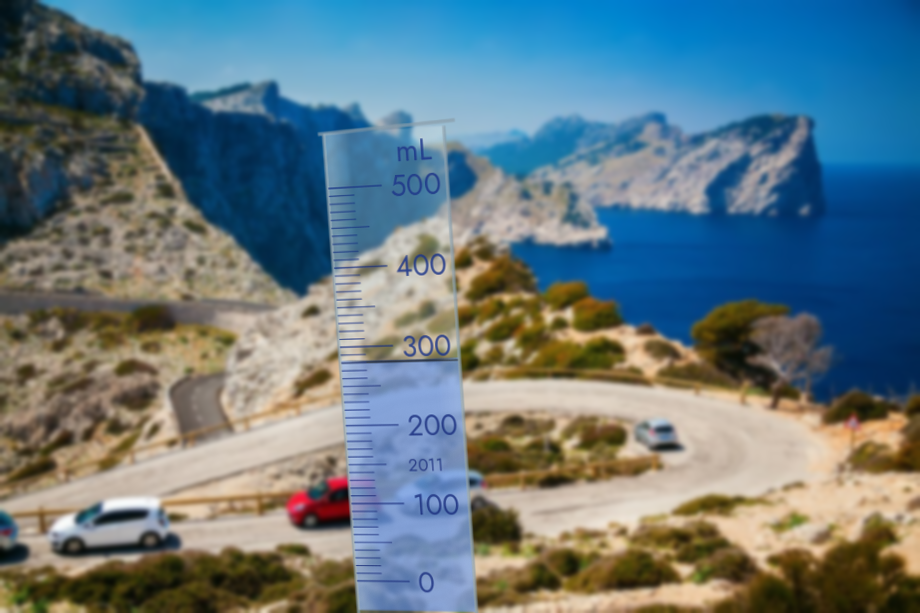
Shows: 280 mL
